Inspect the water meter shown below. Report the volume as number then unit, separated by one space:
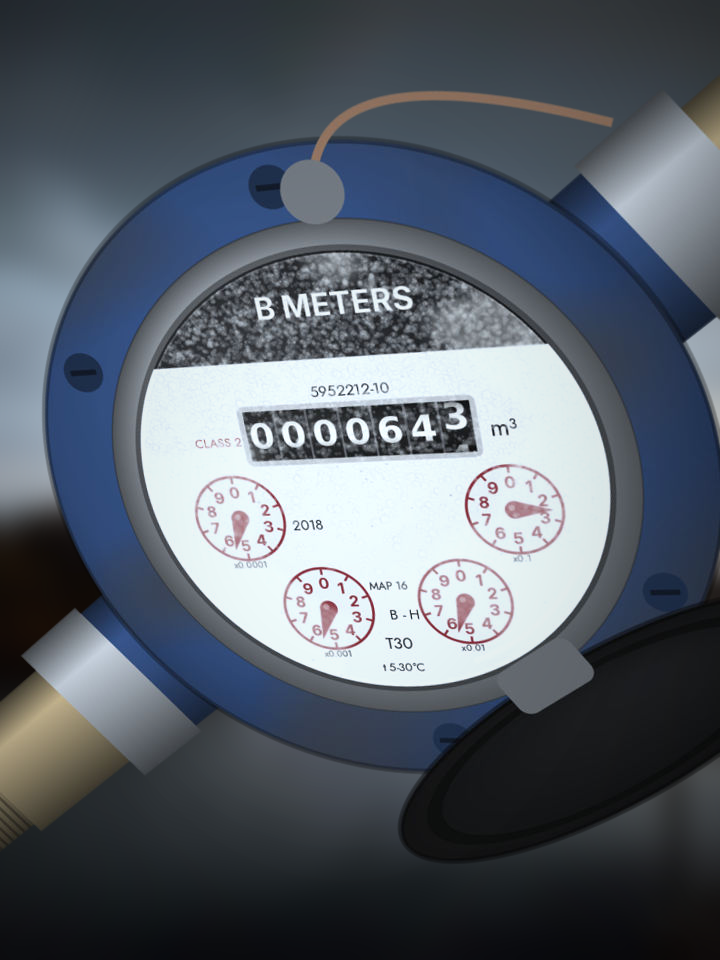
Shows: 643.2555 m³
